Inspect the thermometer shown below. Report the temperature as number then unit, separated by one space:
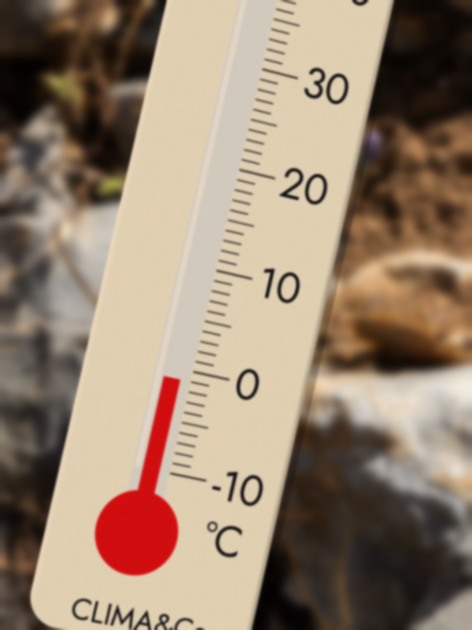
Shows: -1 °C
